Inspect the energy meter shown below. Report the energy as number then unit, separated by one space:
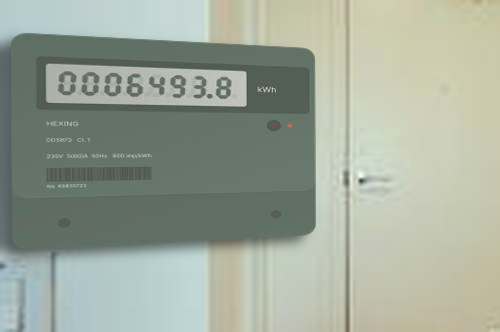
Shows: 6493.8 kWh
